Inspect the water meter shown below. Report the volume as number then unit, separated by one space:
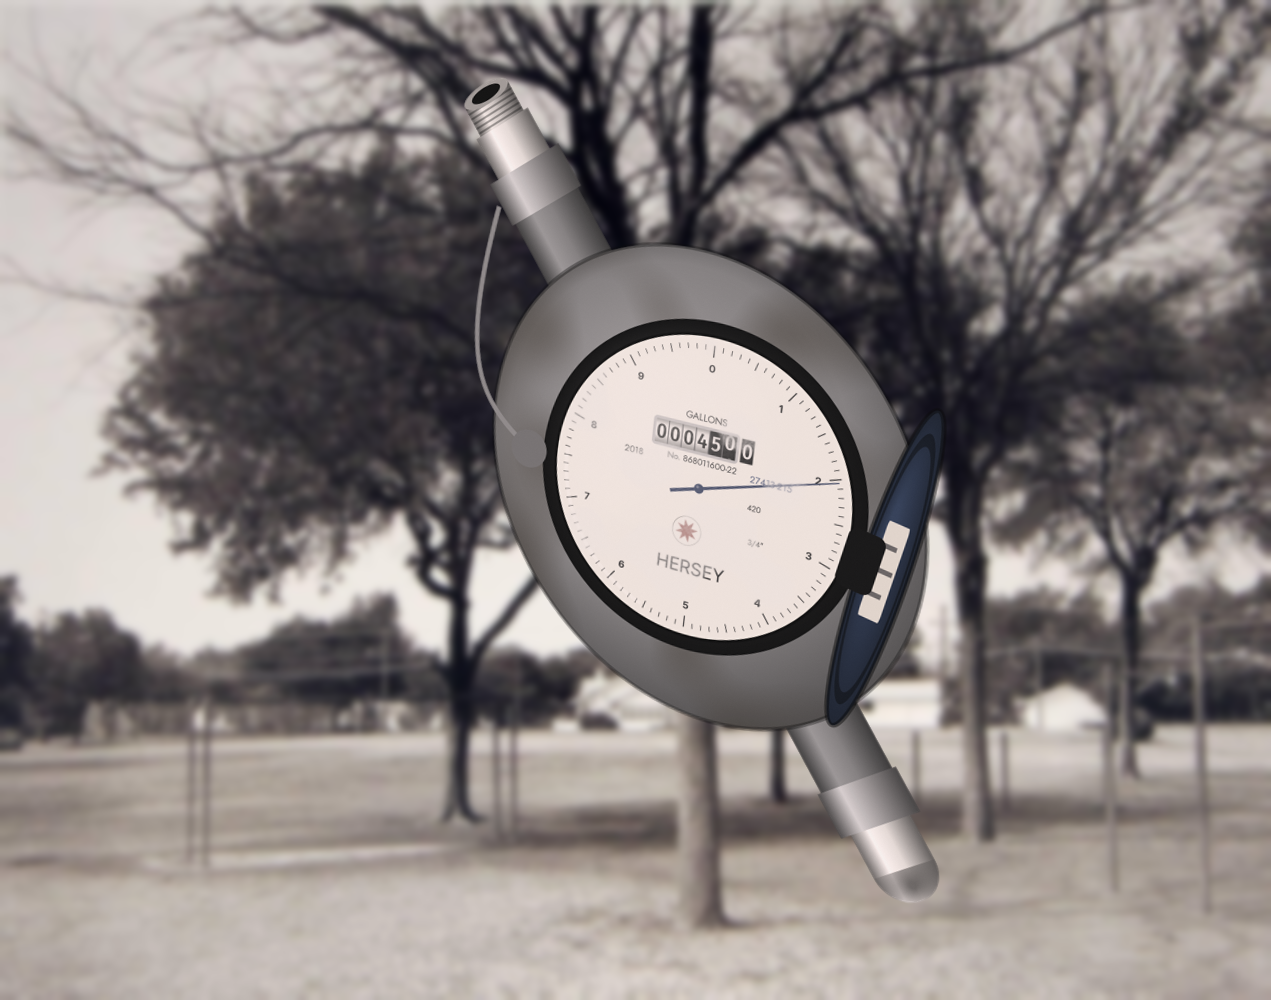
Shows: 4502.0 gal
